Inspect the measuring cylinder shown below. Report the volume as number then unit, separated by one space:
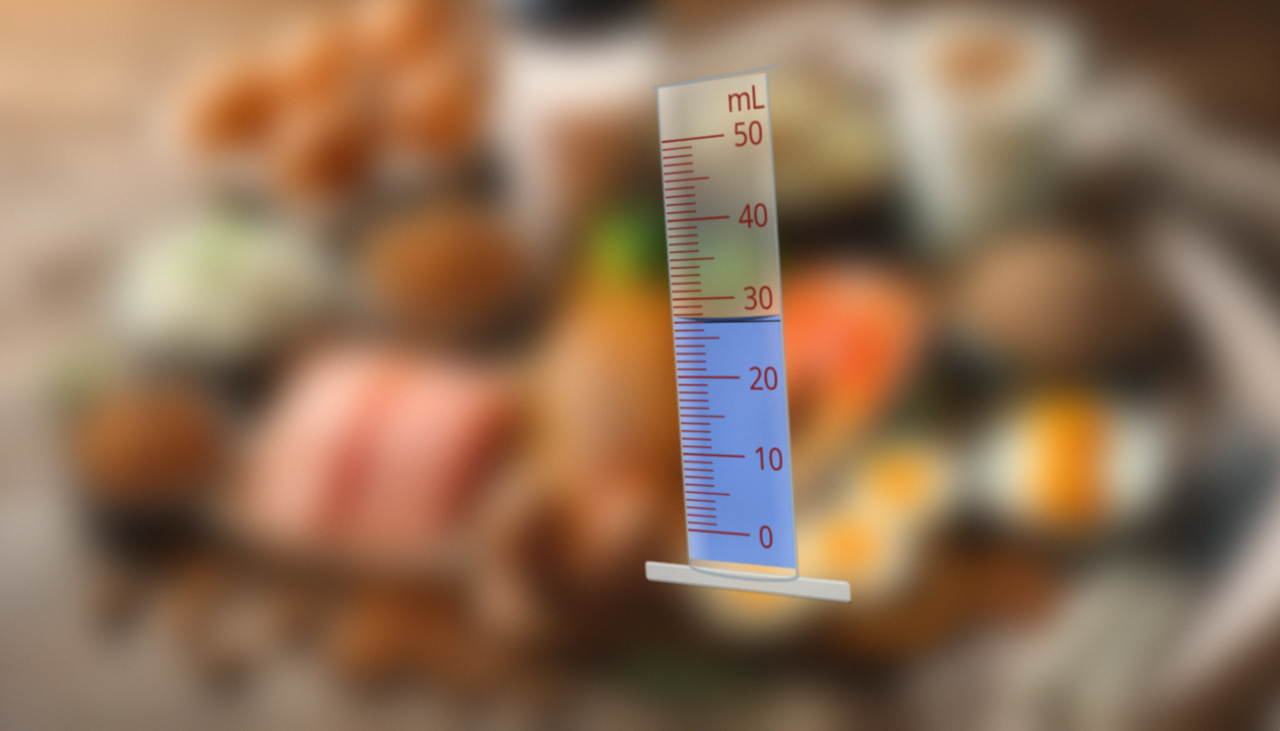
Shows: 27 mL
